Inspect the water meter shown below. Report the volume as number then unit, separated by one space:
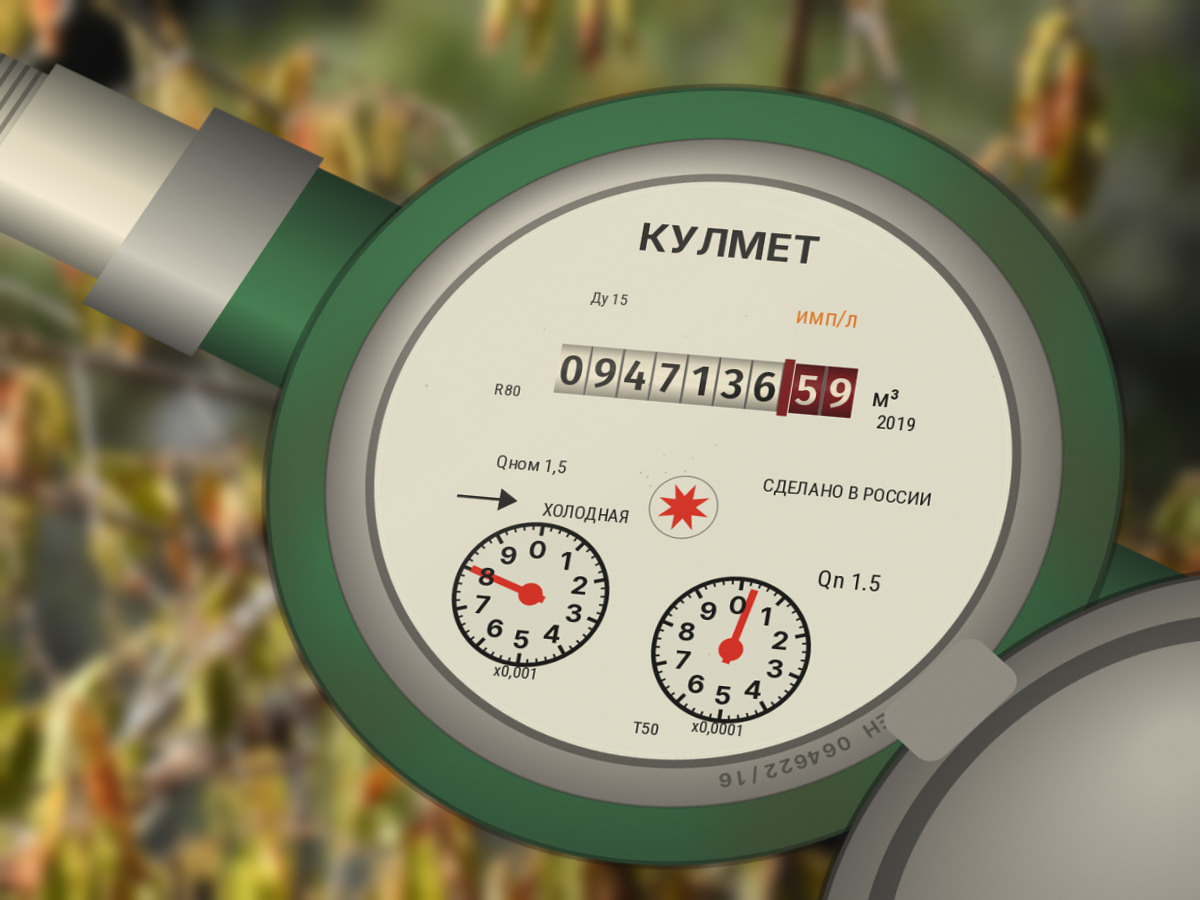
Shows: 947136.5980 m³
